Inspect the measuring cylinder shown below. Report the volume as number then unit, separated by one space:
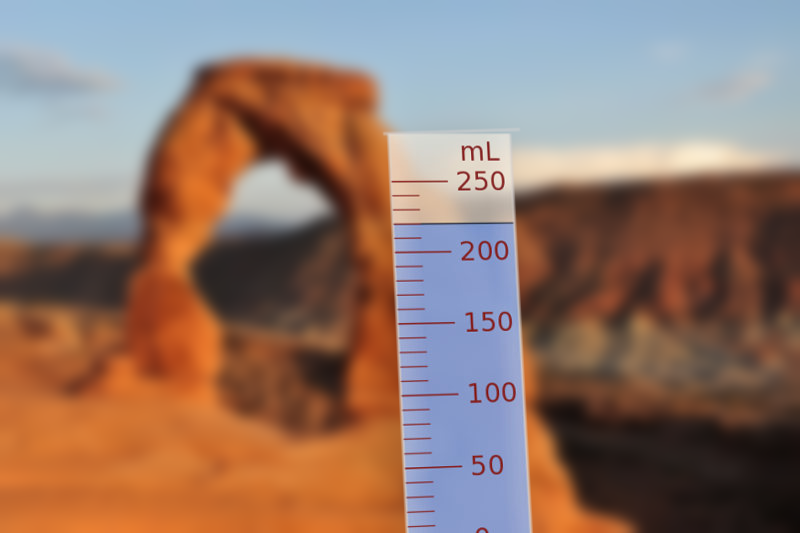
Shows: 220 mL
